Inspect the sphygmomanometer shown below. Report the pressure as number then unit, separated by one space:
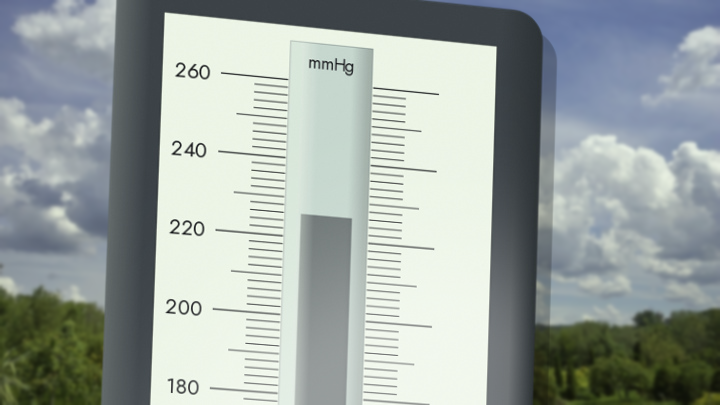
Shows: 226 mmHg
